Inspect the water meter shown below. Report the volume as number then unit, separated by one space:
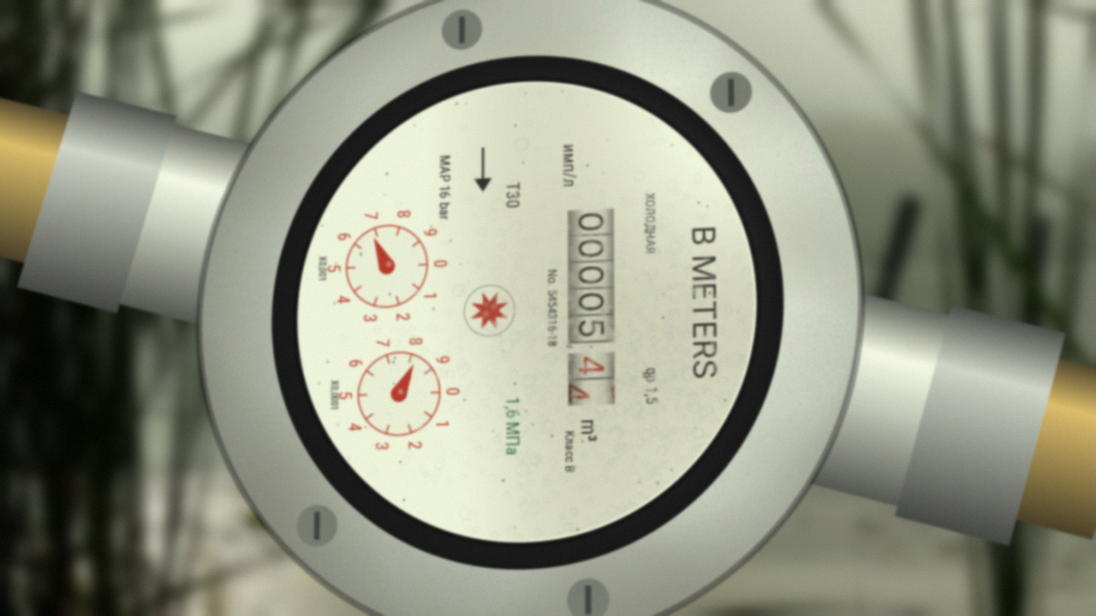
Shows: 5.4368 m³
